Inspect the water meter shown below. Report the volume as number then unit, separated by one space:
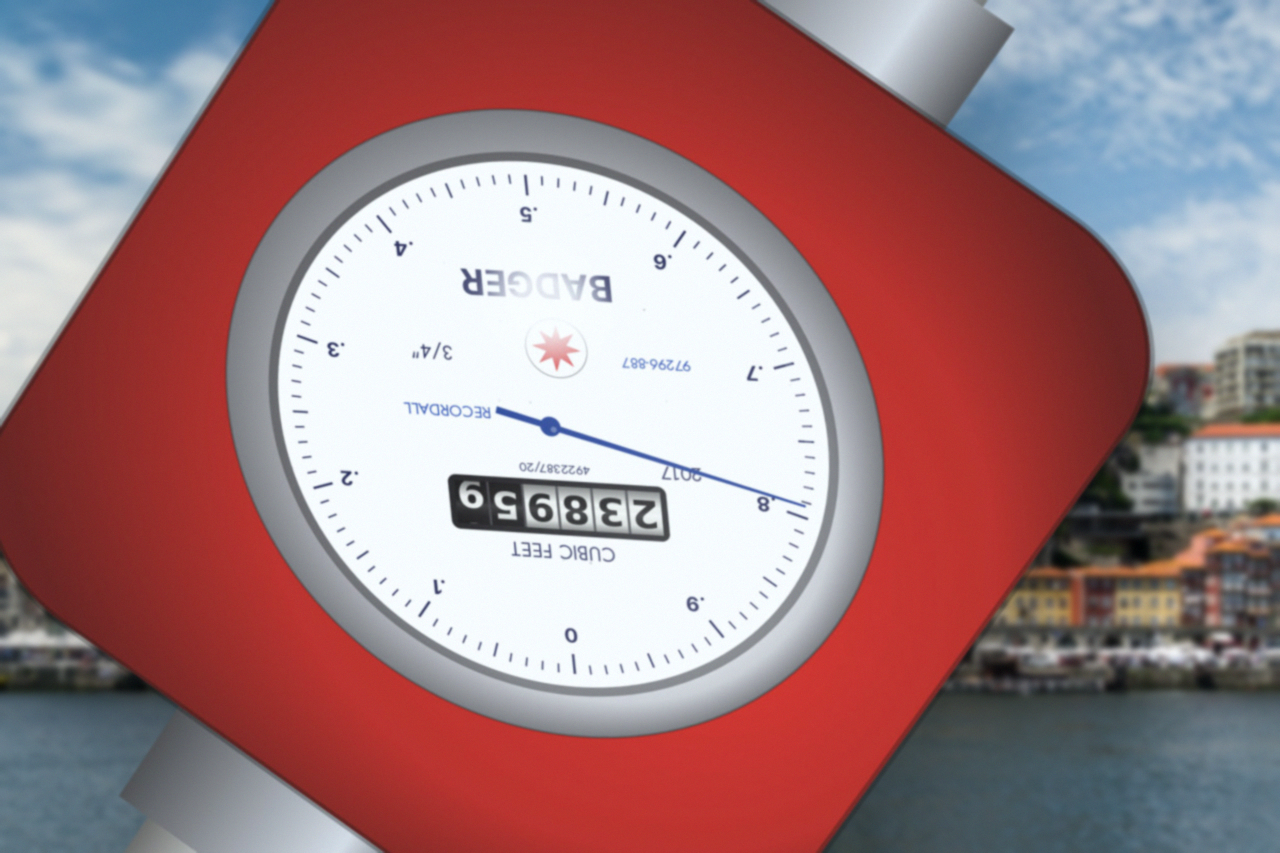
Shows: 238958.79 ft³
